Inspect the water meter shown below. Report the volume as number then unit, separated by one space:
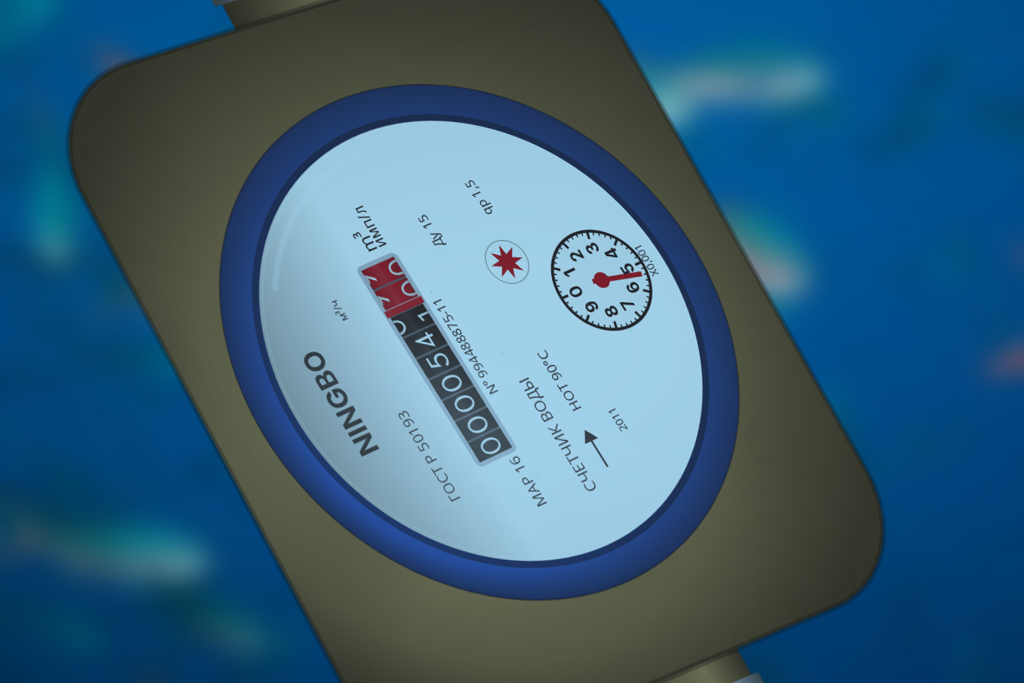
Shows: 540.995 m³
